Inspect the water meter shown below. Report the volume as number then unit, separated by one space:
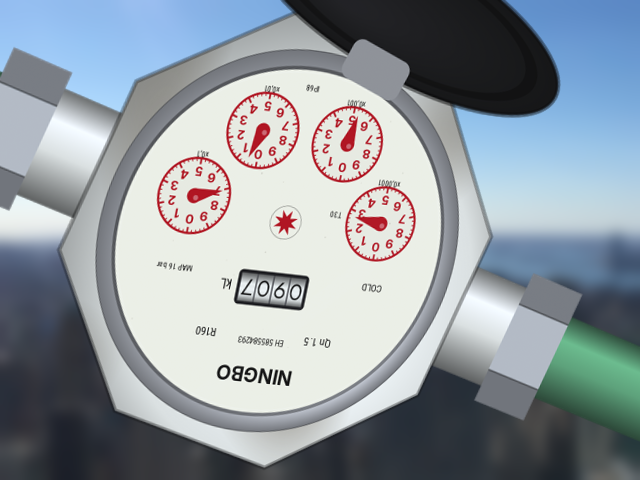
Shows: 907.7052 kL
